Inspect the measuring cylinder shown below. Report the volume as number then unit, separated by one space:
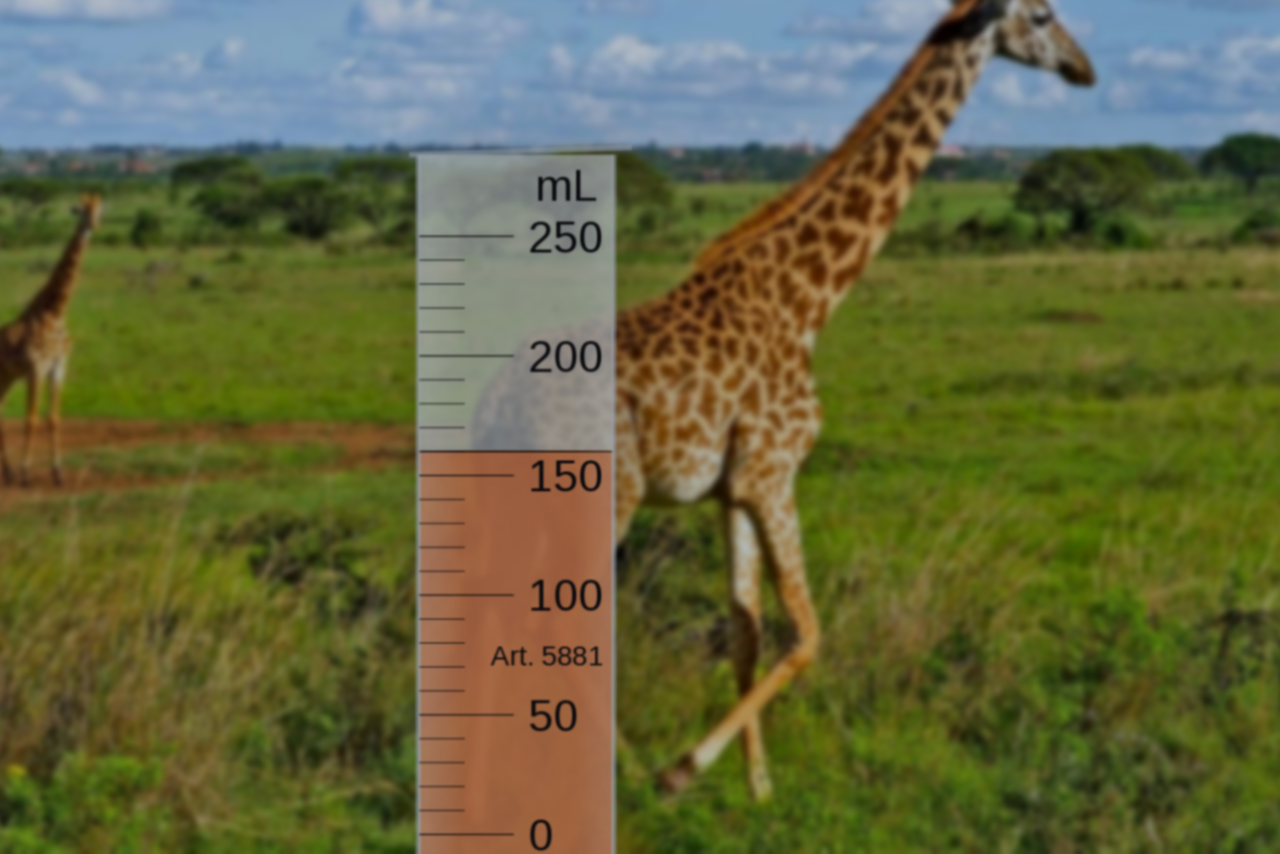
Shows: 160 mL
